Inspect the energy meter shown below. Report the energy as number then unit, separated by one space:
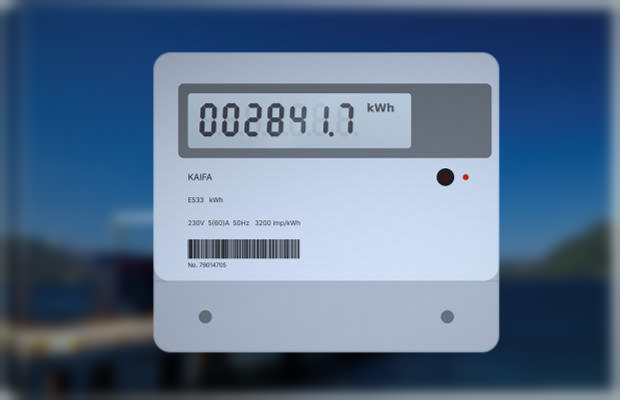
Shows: 2841.7 kWh
